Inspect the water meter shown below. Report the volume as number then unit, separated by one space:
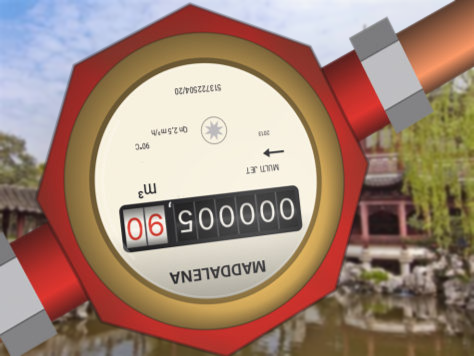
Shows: 5.90 m³
